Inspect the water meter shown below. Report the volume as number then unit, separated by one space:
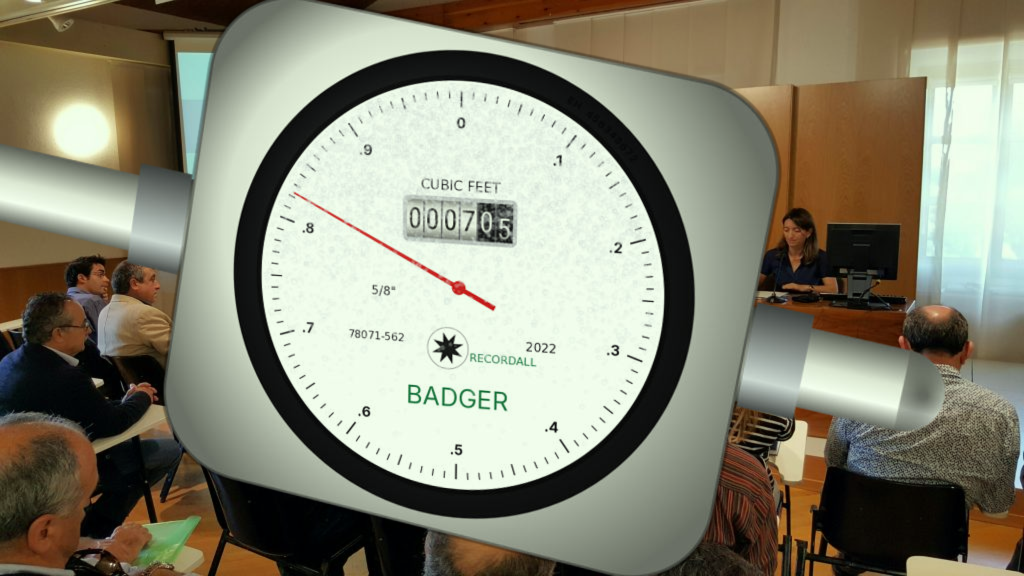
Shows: 704.82 ft³
